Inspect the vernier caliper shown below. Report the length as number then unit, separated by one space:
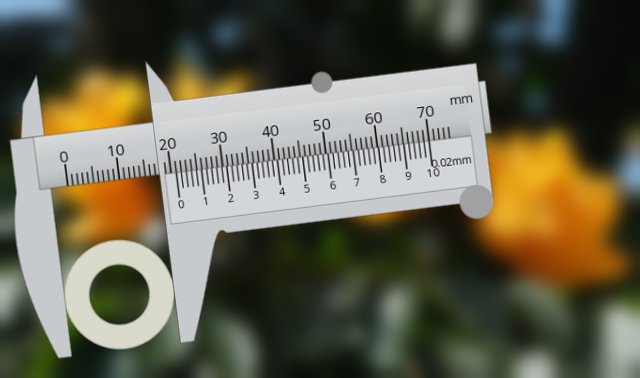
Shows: 21.0 mm
